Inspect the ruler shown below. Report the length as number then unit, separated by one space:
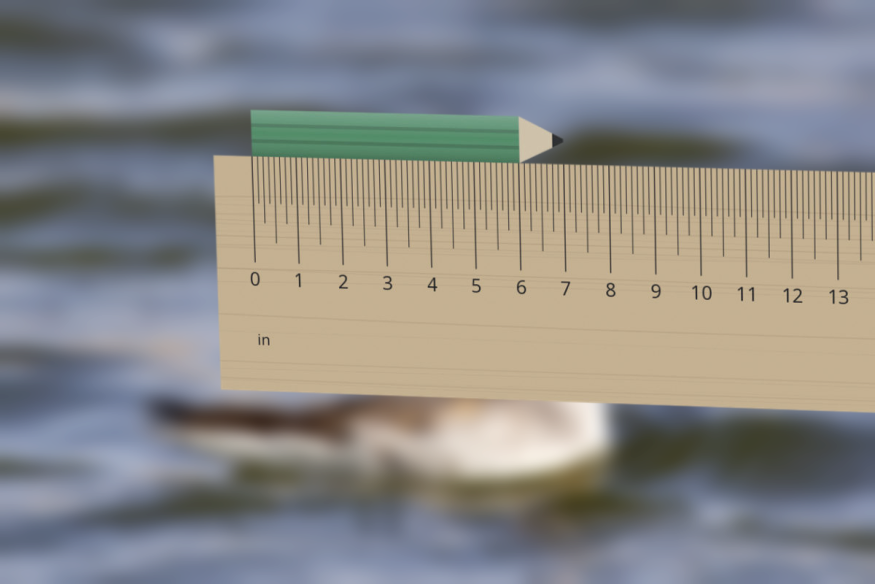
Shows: 7 in
